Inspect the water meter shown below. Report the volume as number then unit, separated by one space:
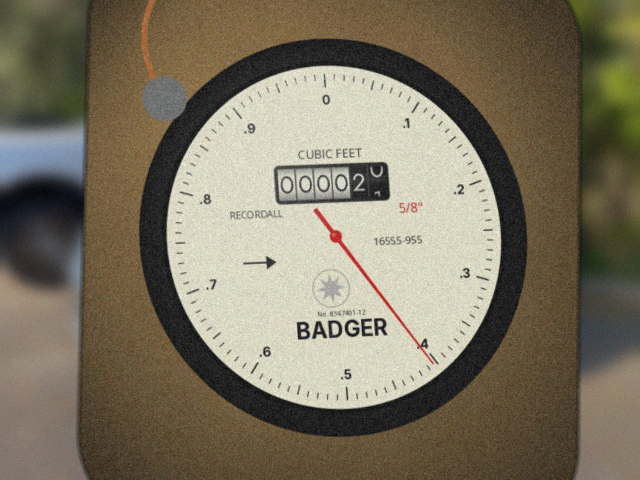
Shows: 20.40 ft³
